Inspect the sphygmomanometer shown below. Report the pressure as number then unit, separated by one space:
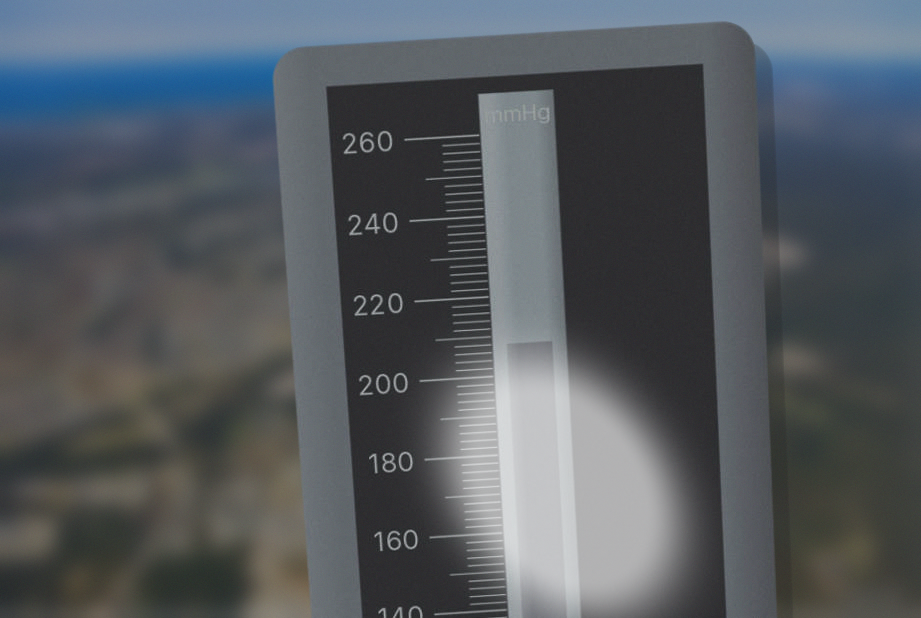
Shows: 208 mmHg
